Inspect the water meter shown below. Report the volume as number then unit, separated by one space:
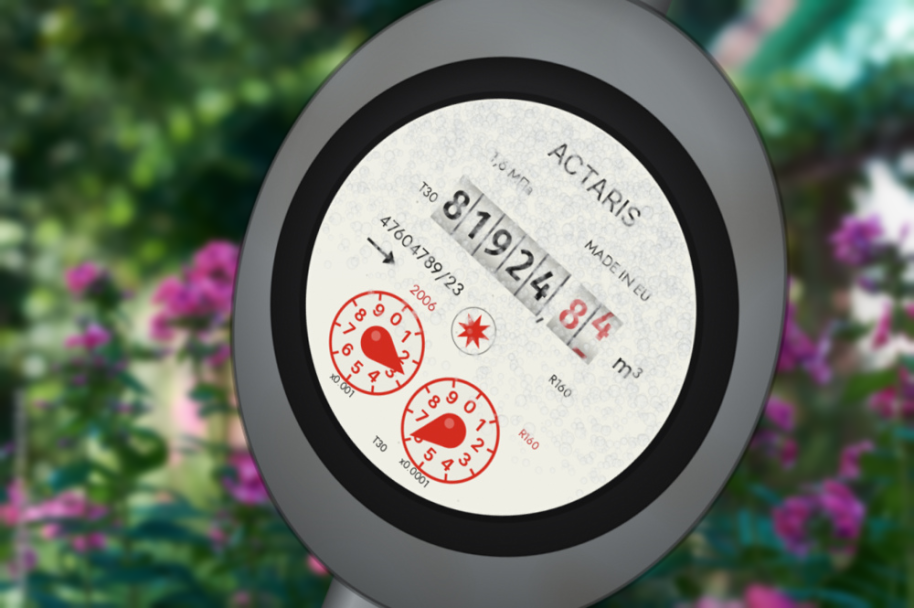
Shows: 81924.8426 m³
